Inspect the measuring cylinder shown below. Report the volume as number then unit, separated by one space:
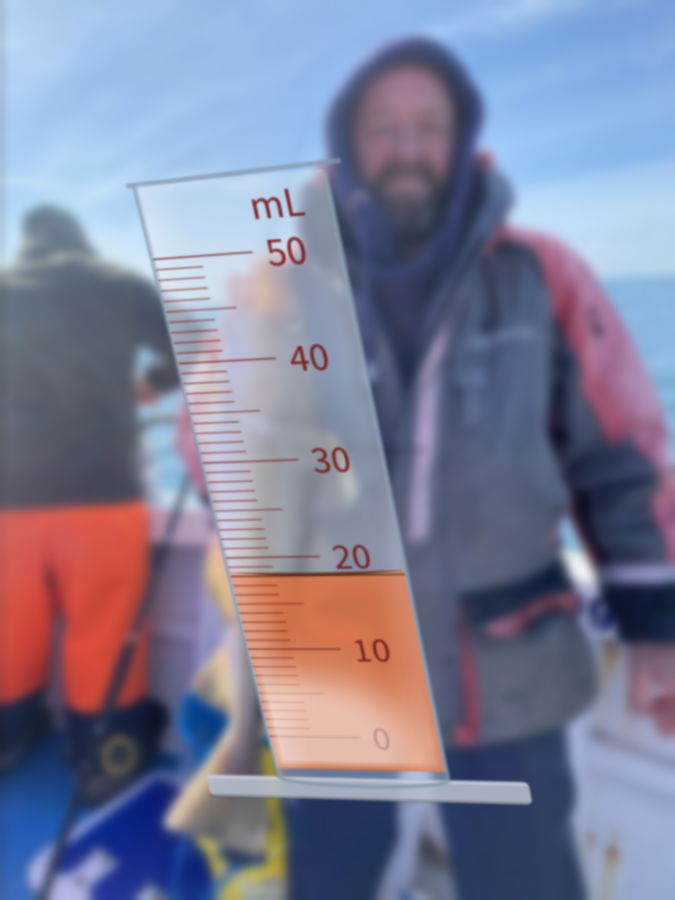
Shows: 18 mL
